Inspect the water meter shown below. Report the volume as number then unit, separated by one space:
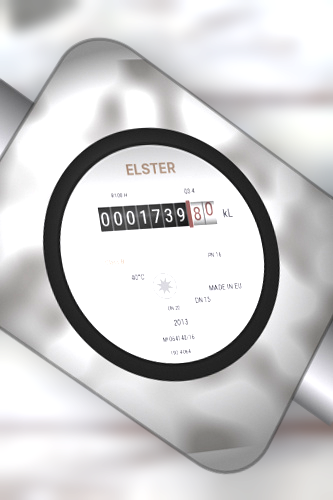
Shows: 1739.80 kL
